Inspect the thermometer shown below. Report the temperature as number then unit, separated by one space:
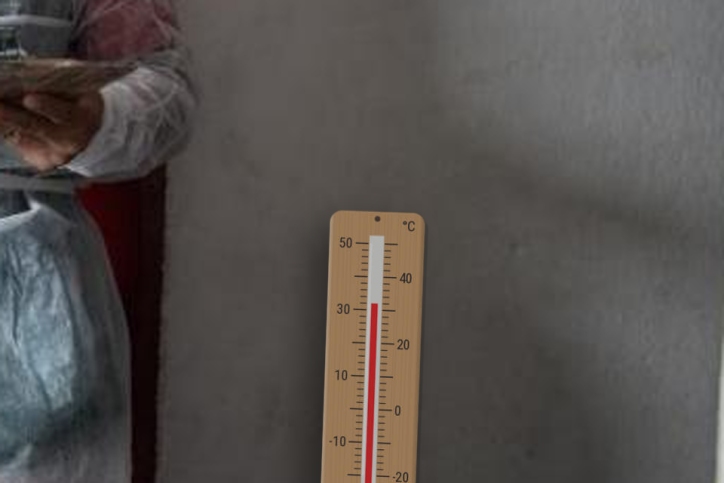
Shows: 32 °C
